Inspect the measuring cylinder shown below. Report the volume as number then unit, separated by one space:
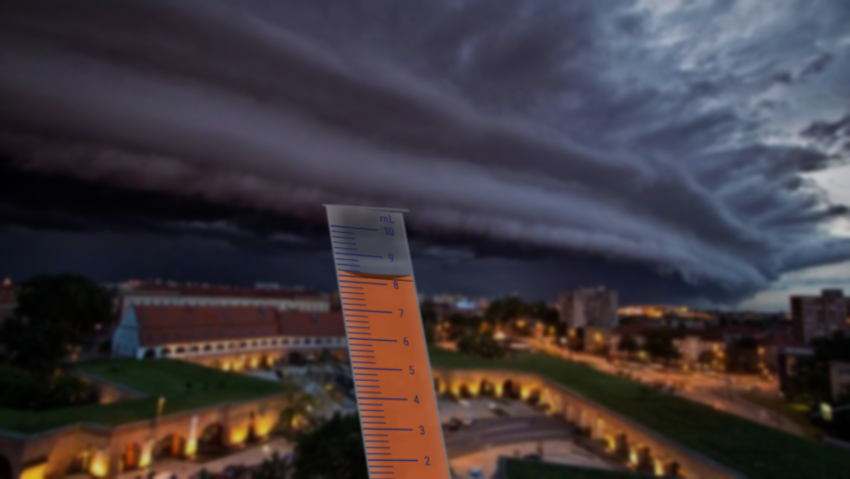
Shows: 8.2 mL
